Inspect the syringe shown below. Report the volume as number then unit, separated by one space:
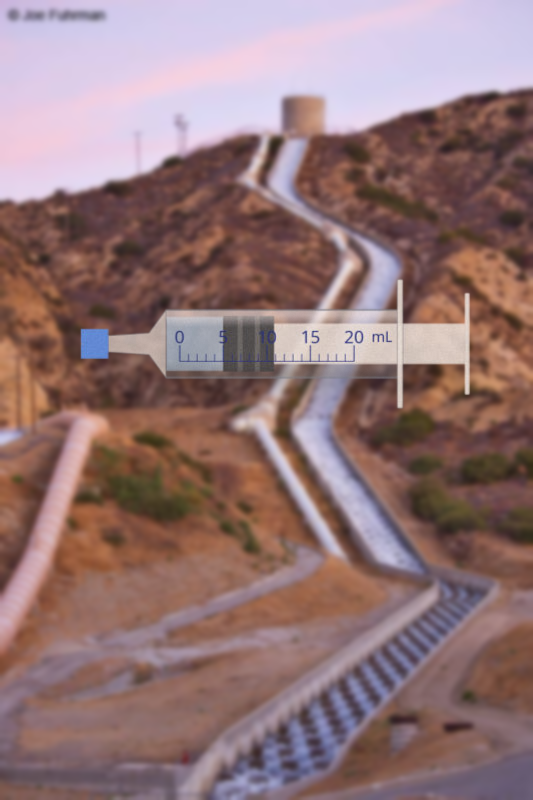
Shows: 5 mL
